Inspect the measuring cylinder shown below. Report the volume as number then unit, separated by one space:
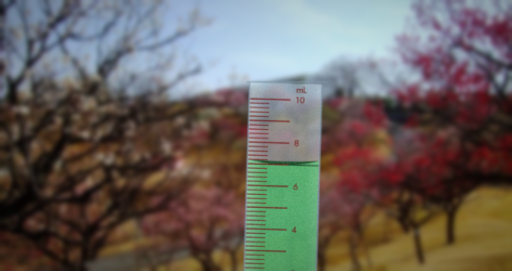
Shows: 7 mL
